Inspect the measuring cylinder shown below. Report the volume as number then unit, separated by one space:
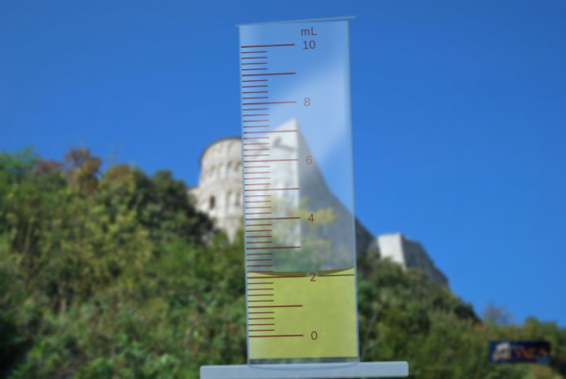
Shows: 2 mL
